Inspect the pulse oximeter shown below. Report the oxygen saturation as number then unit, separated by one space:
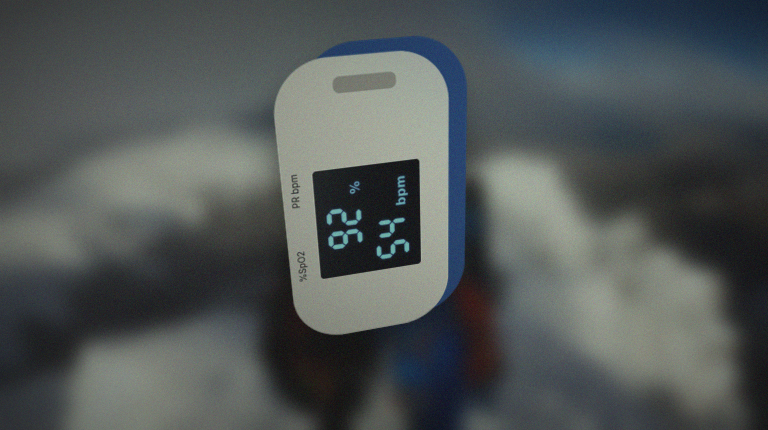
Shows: 92 %
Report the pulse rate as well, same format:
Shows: 54 bpm
